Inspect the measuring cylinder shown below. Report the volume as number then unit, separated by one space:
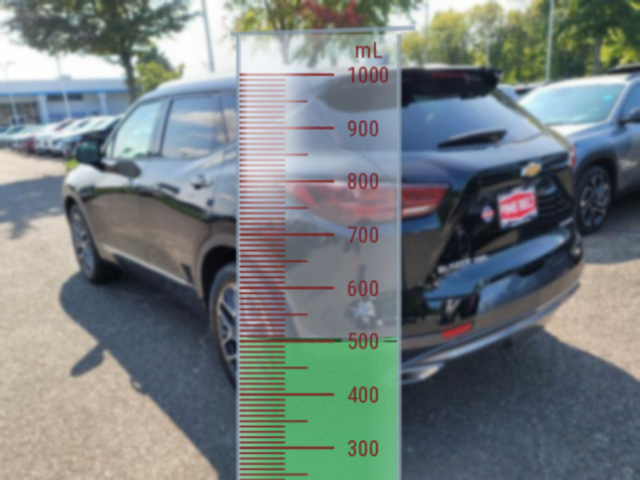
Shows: 500 mL
